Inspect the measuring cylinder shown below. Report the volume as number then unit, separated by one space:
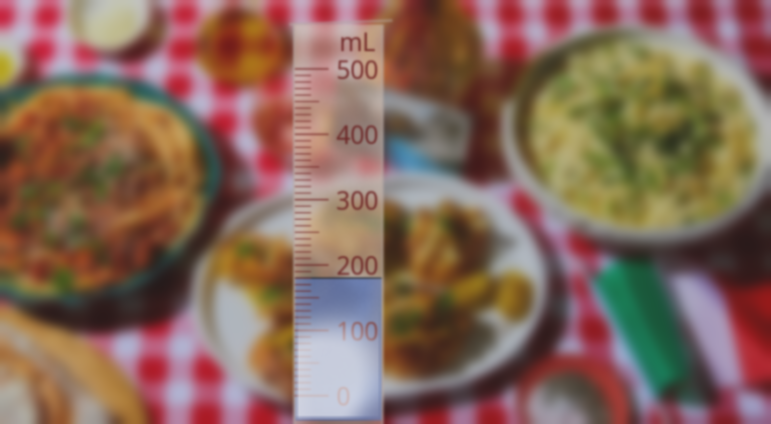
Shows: 180 mL
